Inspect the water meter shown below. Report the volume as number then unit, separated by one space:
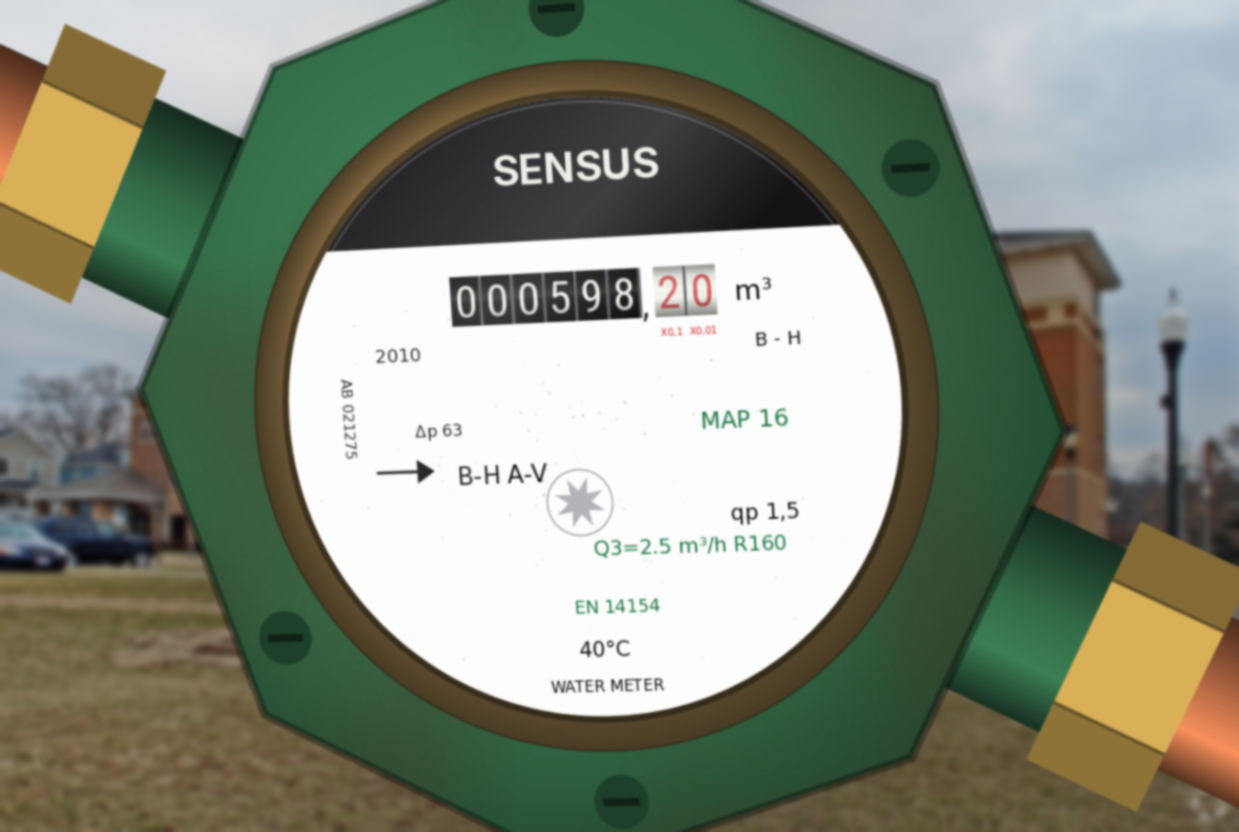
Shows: 598.20 m³
